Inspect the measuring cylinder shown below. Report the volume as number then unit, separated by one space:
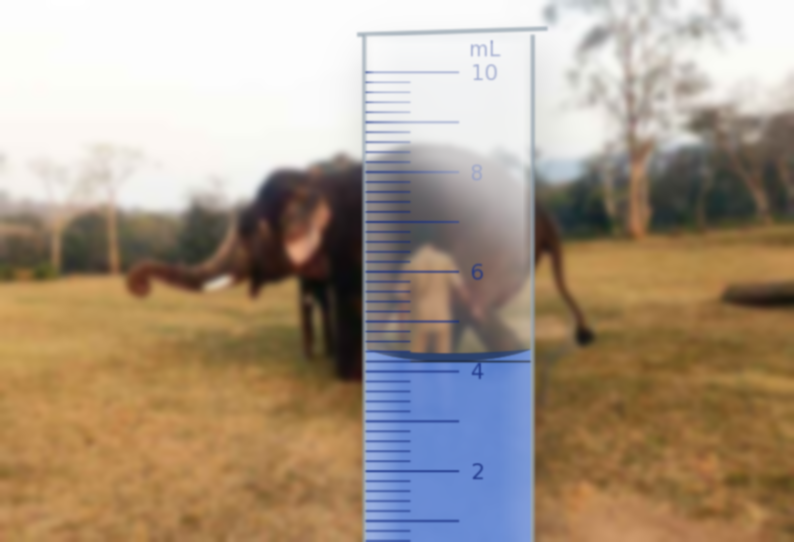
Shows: 4.2 mL
